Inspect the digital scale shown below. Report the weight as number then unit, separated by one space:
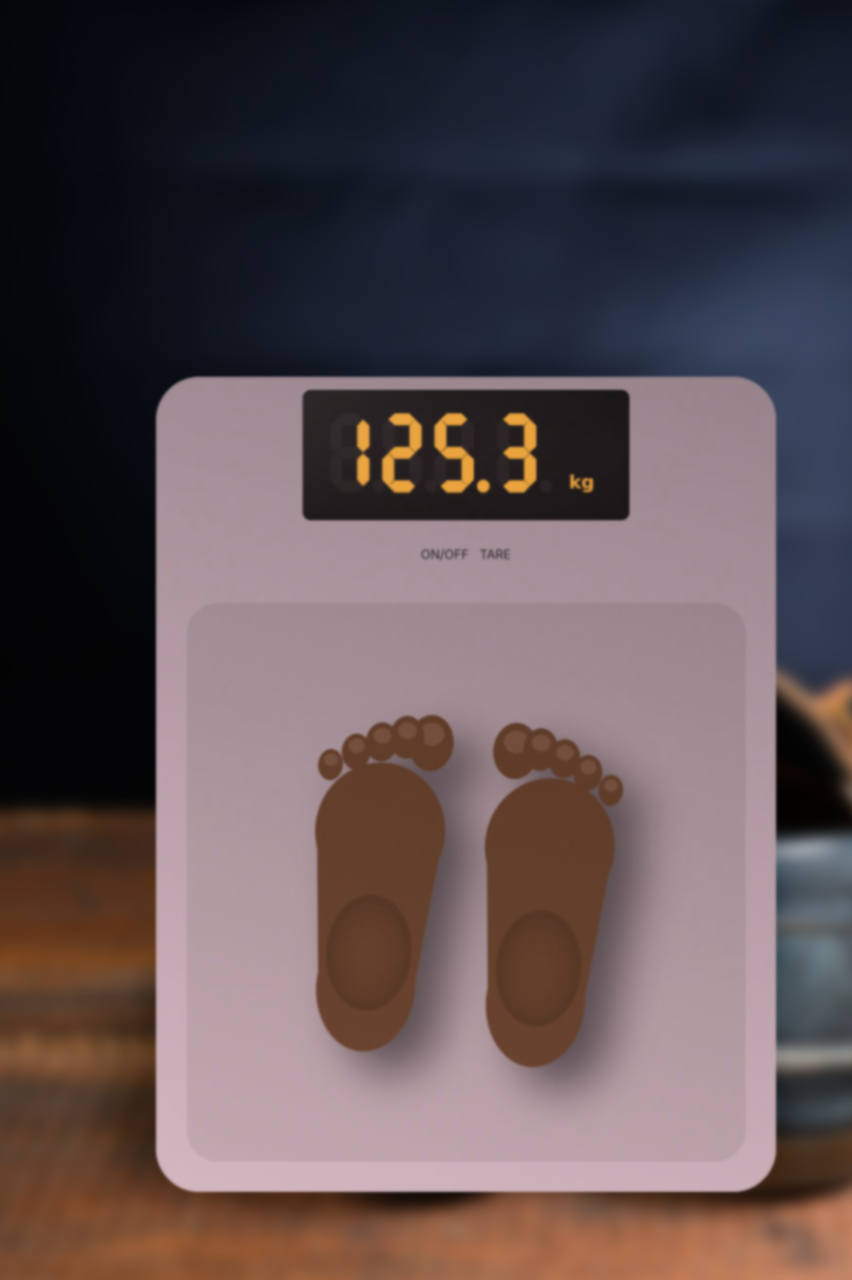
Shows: 125.3 kg
